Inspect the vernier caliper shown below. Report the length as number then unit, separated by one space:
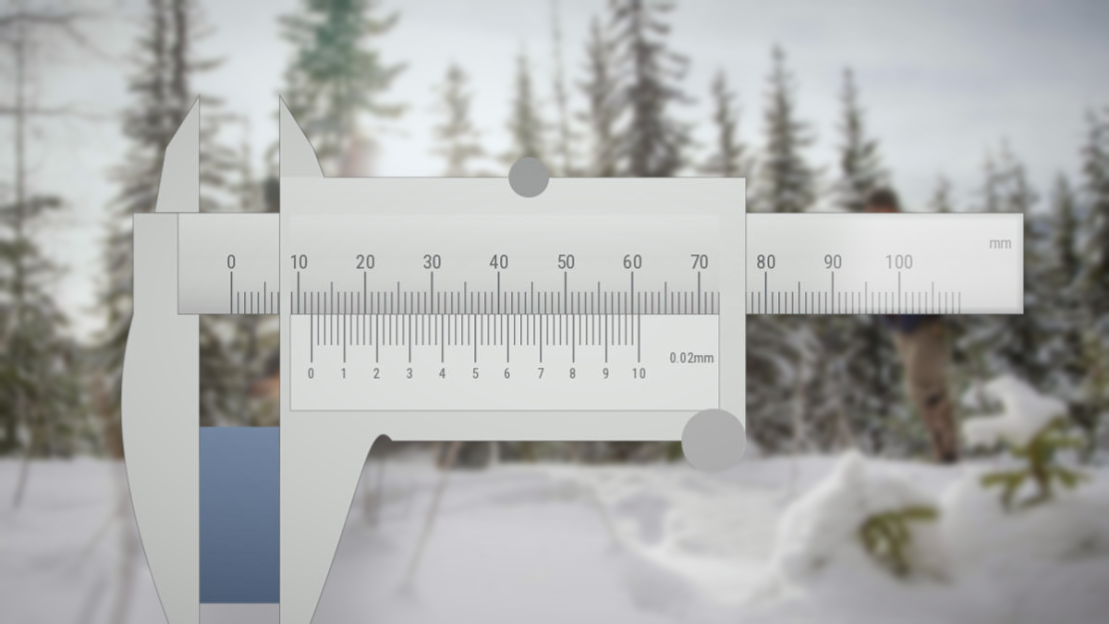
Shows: 12.0 mm
